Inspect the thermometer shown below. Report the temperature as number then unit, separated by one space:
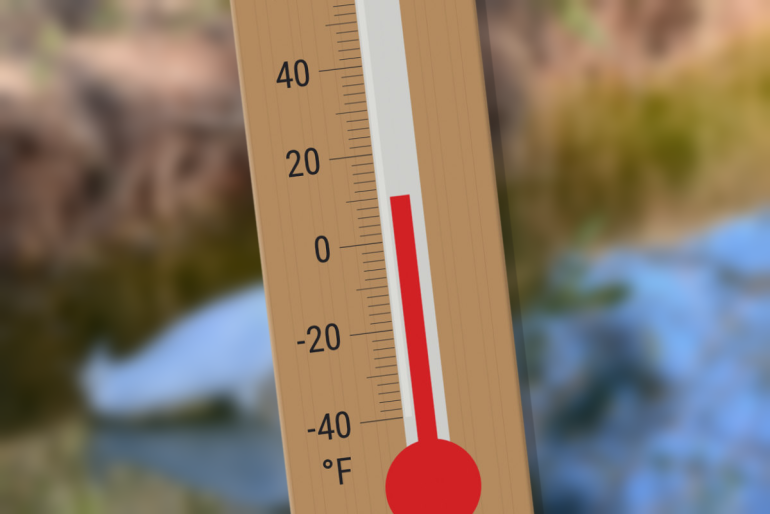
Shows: 10 °F
